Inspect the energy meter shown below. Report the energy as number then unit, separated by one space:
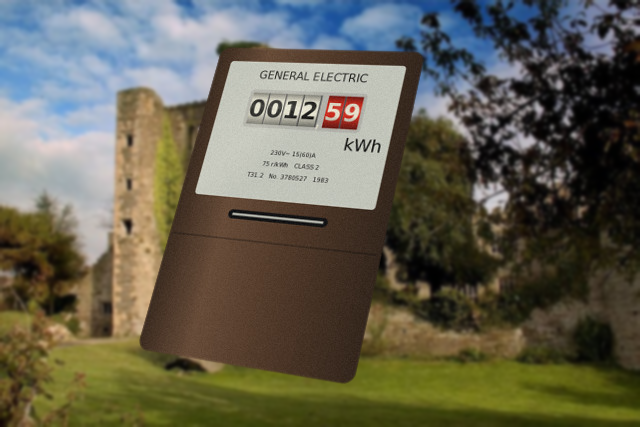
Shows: 12.59 kWh
